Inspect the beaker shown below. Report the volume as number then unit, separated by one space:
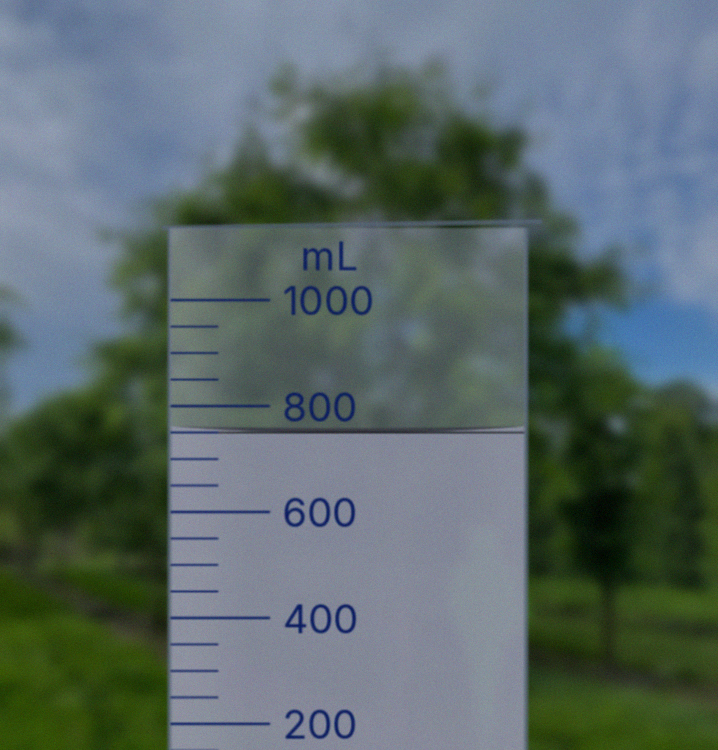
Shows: 750 mL
